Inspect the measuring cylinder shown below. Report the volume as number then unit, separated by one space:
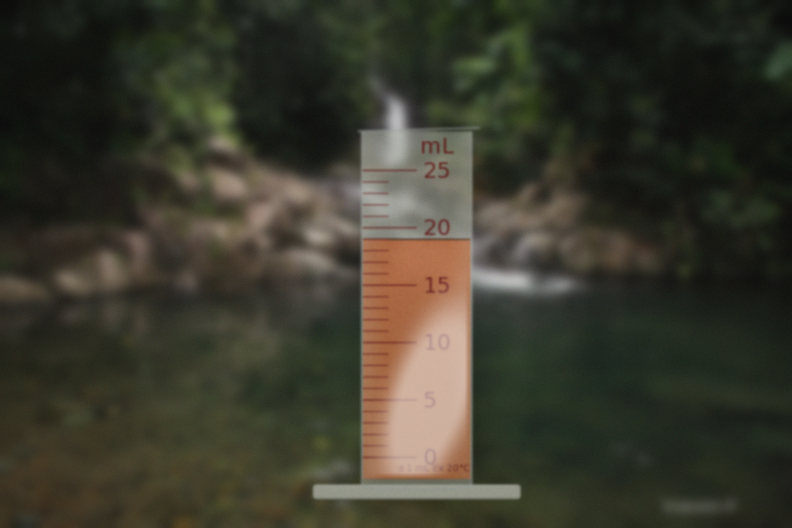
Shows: 19 mL
